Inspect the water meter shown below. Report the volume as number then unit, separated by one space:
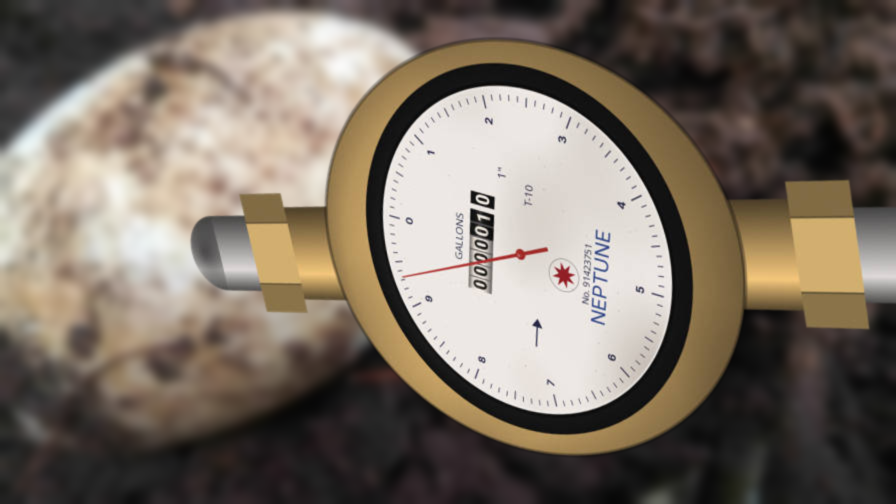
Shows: 9.3 gal
